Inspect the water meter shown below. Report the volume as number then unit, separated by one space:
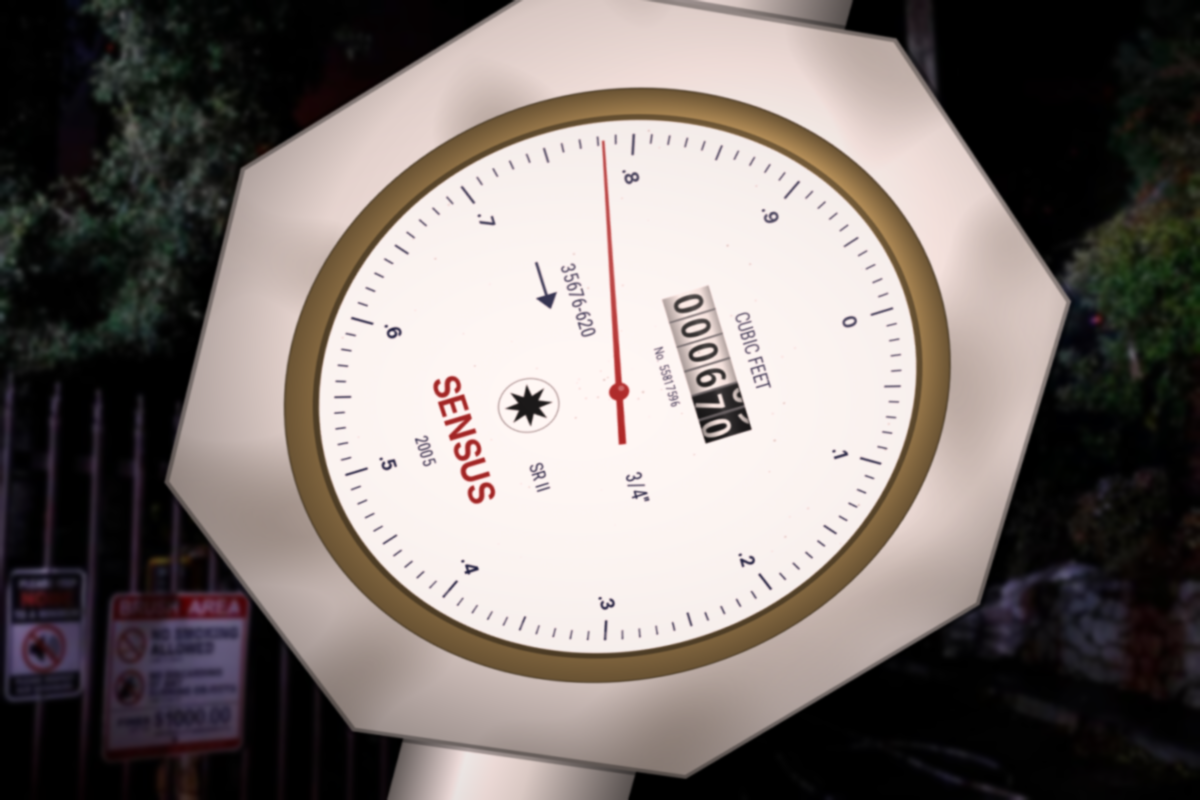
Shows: 669.78 ft³
